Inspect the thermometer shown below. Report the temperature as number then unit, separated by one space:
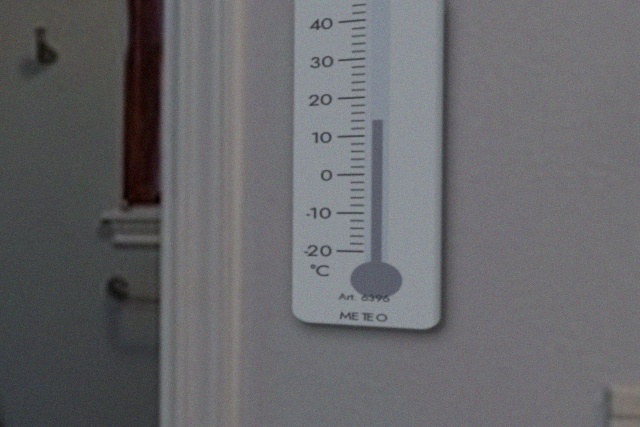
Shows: 14 °C
